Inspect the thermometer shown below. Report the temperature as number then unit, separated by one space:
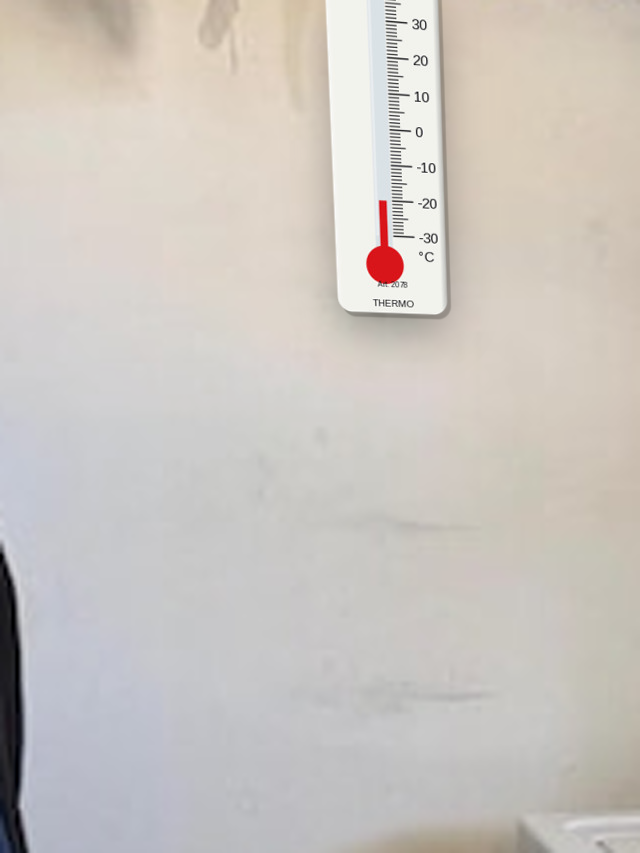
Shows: -20 °C
